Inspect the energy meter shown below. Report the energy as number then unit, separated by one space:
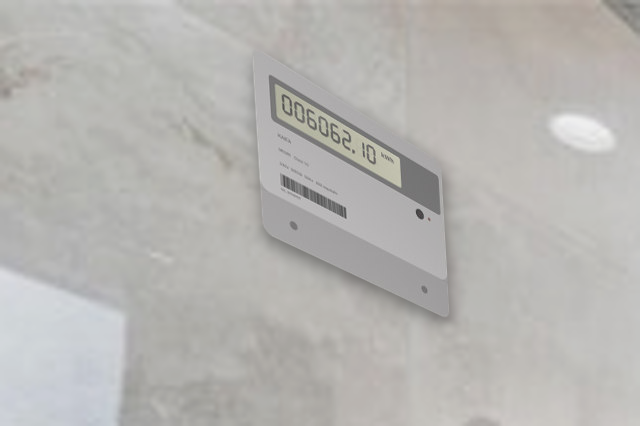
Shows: 6062.10 kWh
